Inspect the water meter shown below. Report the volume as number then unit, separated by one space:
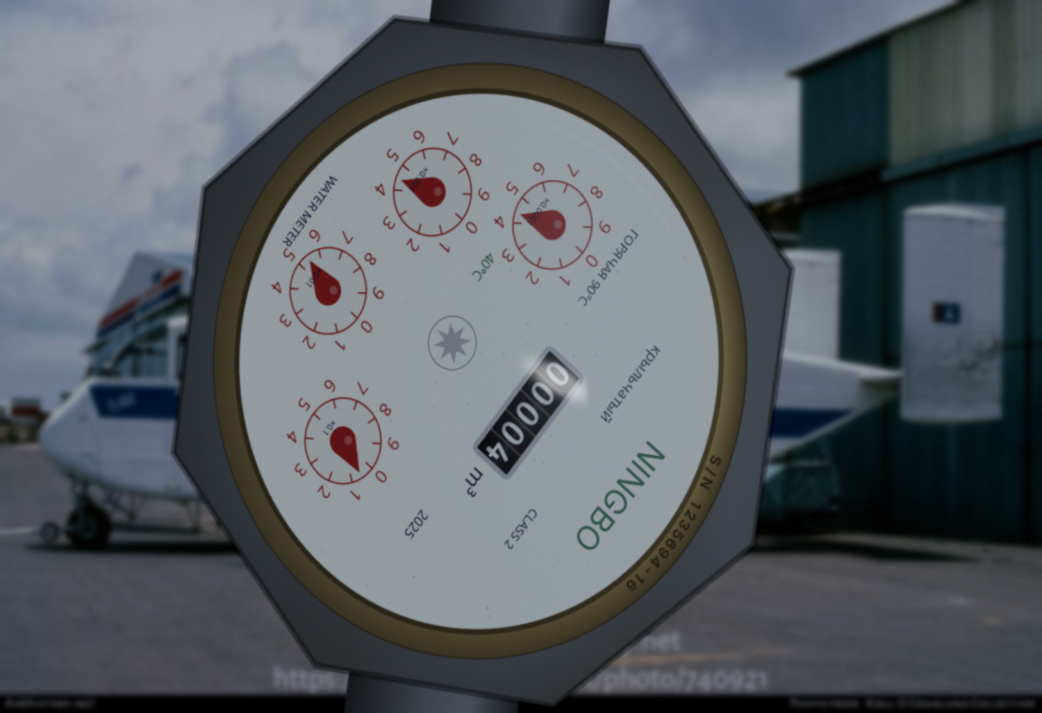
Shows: 4.0544 m³
